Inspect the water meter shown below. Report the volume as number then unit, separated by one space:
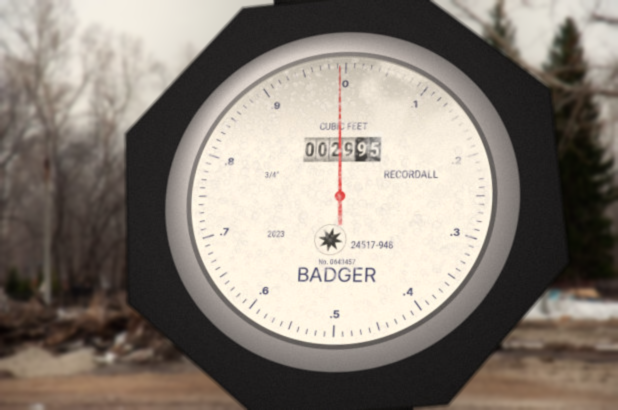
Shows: 2994.99 ft³
